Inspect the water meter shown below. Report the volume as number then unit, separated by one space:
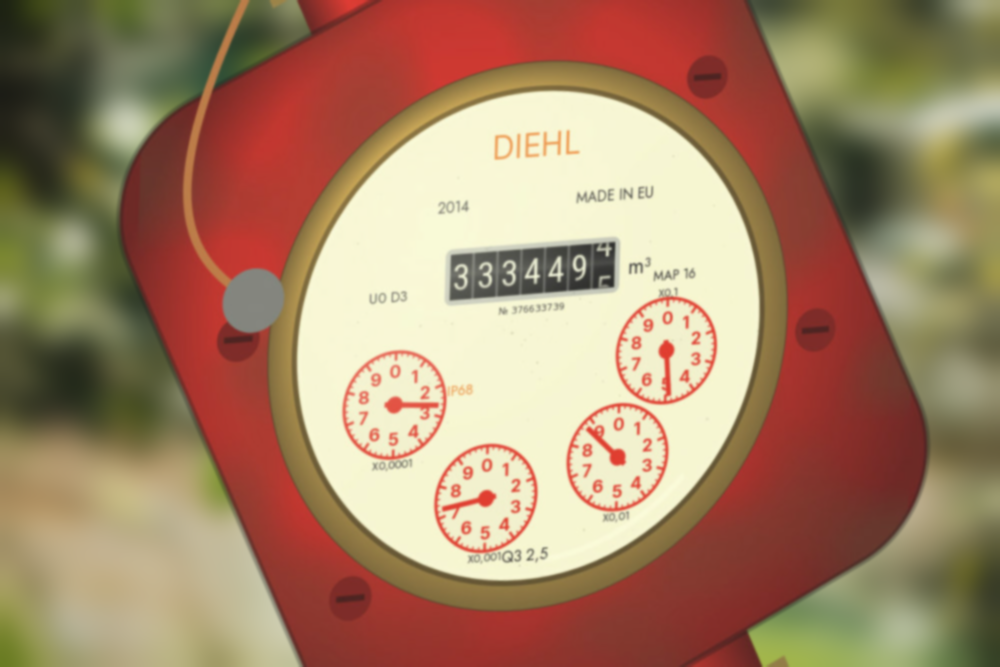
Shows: 3334494.4872 m³
